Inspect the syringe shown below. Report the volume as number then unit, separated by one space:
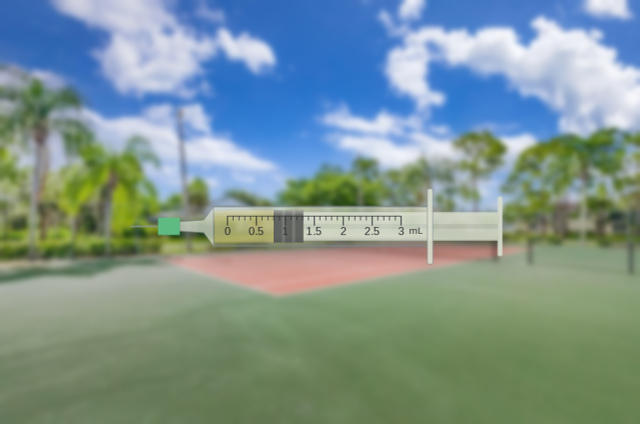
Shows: 0.8 mL
